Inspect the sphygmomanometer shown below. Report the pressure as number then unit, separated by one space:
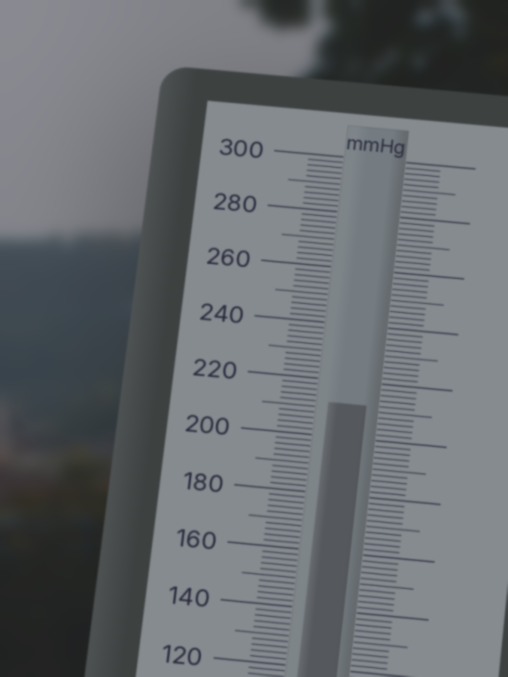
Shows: 212 mmHg
